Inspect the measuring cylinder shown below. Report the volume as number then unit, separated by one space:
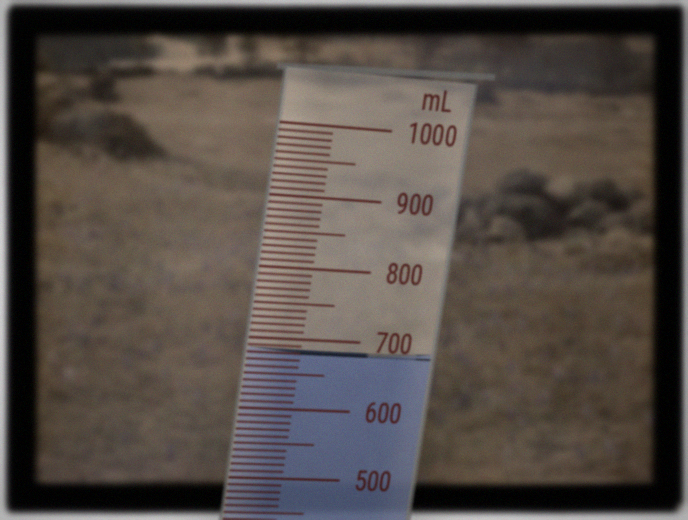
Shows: 680 mL
